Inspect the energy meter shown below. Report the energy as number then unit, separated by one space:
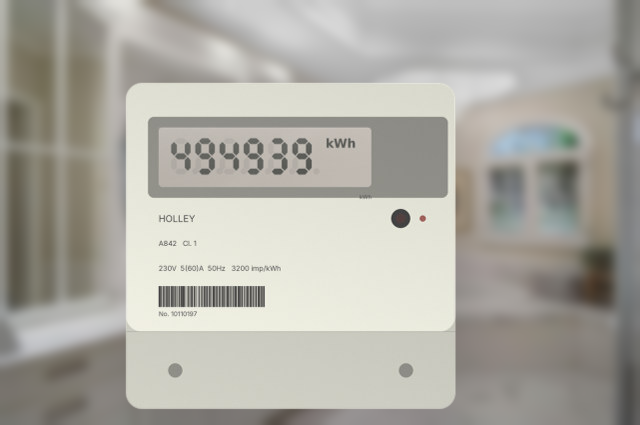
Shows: 494939 kWh
